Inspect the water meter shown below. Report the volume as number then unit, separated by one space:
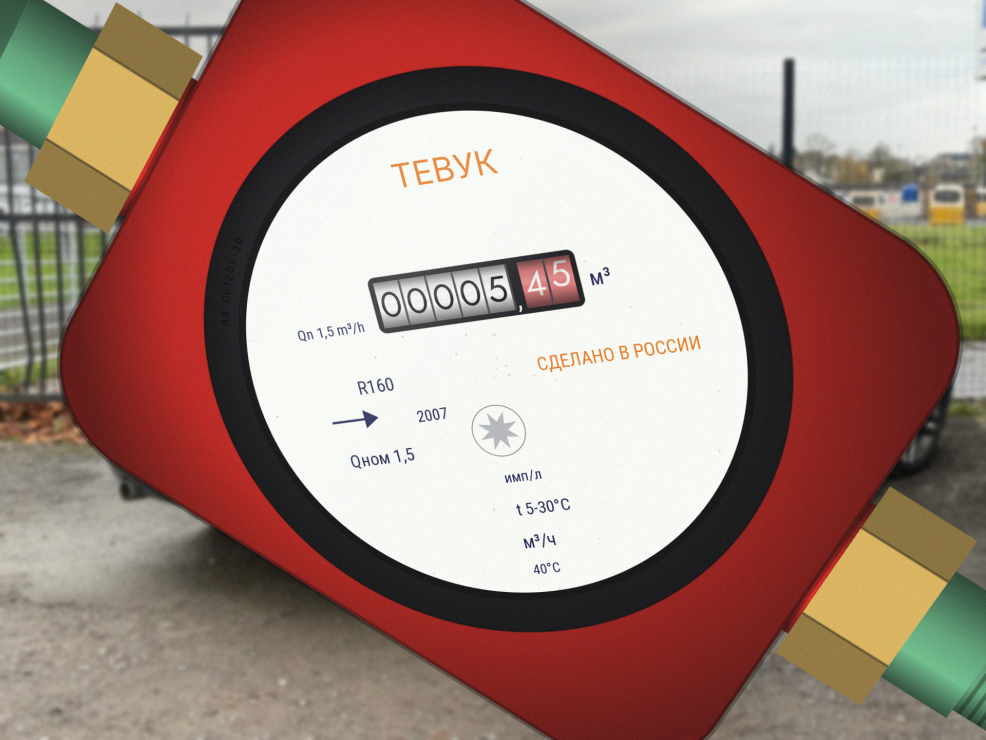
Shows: 5.45 m³
